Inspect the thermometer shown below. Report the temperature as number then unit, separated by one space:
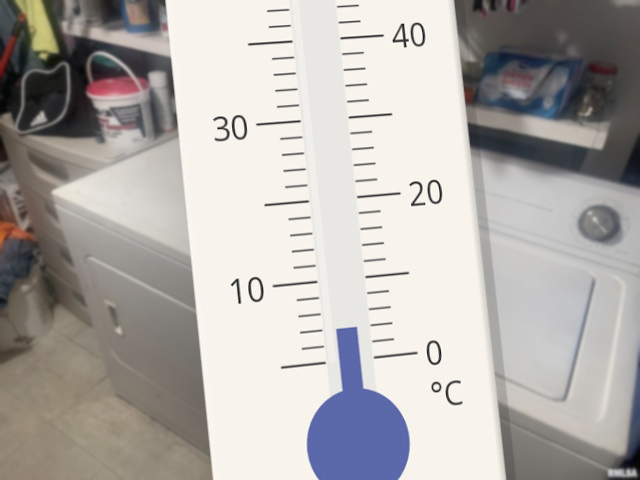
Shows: 4 °C
